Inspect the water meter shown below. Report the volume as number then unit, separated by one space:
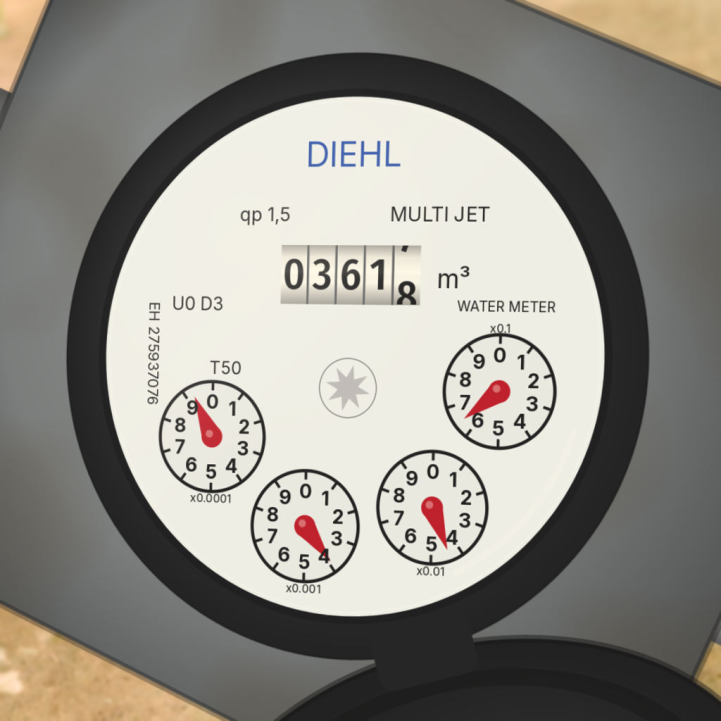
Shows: 3617.6439 m³
